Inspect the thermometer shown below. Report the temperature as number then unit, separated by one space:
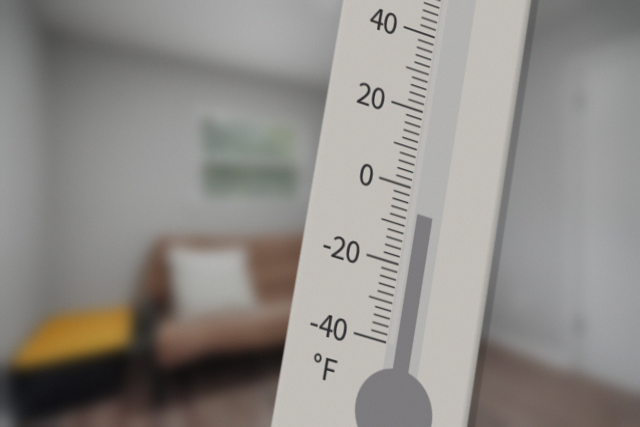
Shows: -6 °F
